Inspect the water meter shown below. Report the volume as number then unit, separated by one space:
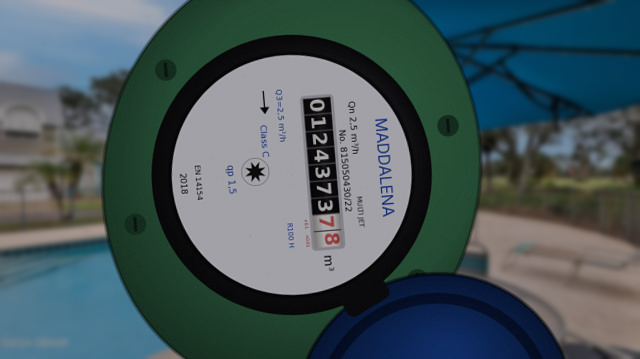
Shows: 124373.78 m³
